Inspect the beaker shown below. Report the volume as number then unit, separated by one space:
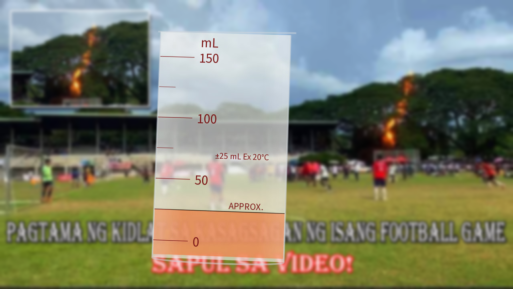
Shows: 25 mL
